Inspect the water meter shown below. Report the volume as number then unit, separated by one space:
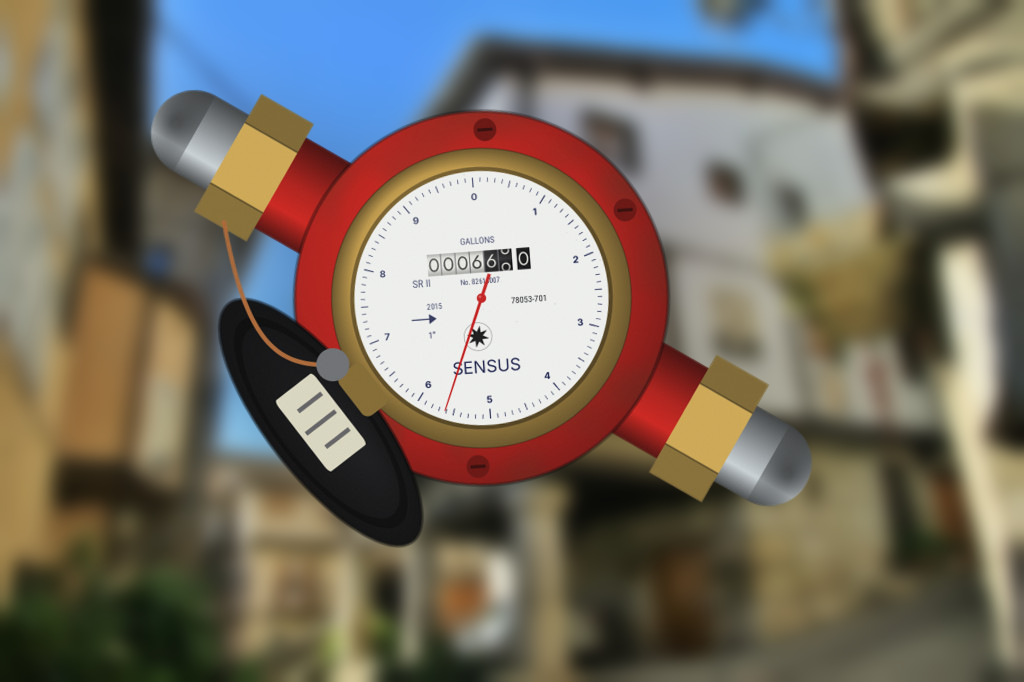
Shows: 6685.6 gal
